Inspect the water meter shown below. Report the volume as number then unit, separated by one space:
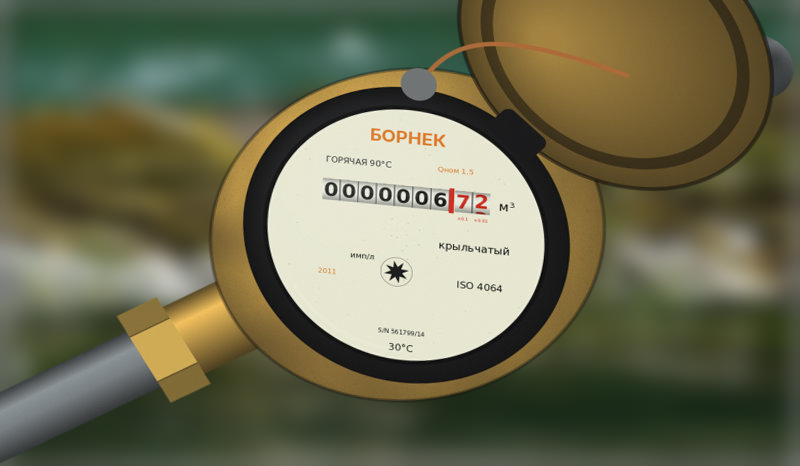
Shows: 6.72 m³
